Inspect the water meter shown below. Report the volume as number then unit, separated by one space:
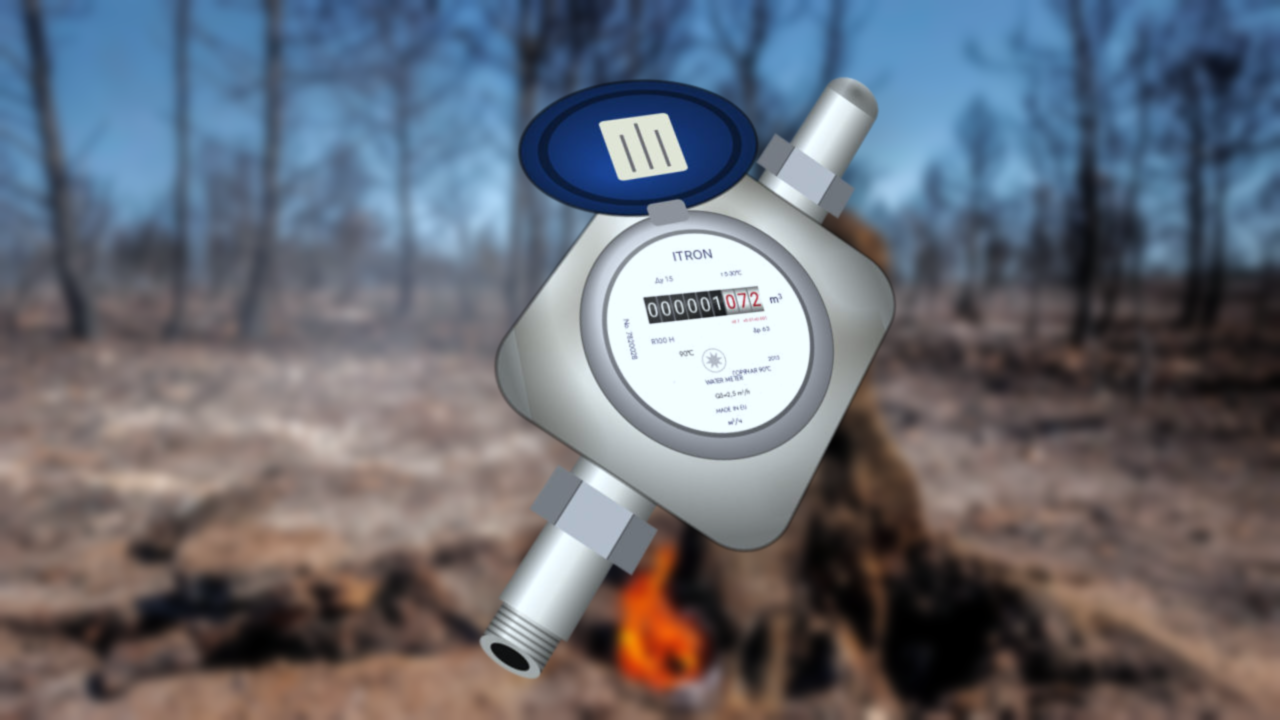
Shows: 1.072 m³
